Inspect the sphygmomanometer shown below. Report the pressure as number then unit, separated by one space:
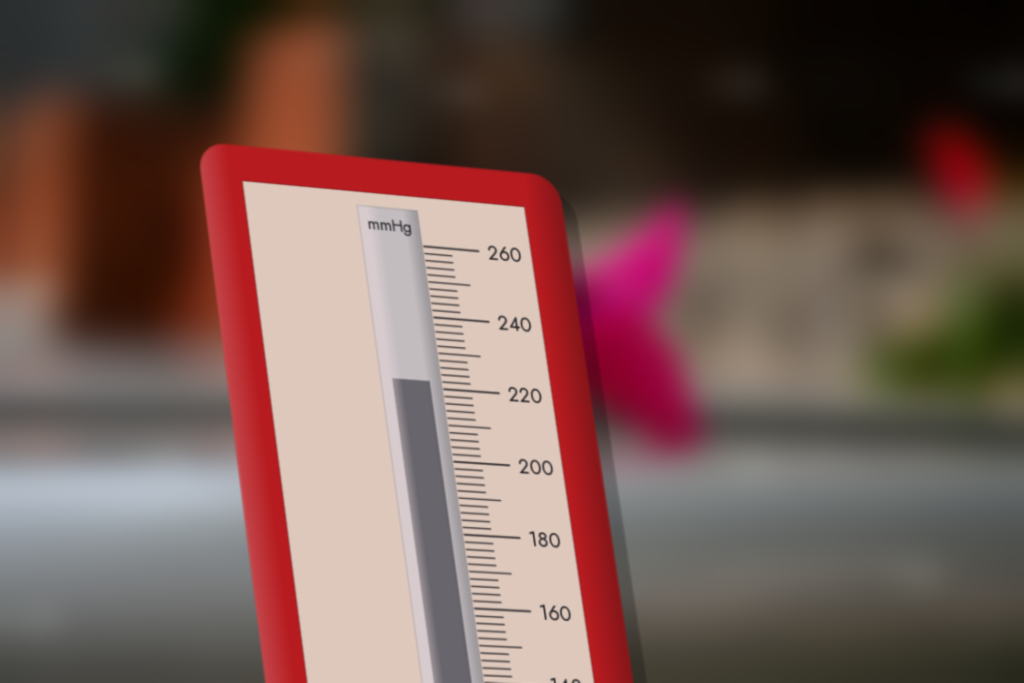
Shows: 222 mmHg
